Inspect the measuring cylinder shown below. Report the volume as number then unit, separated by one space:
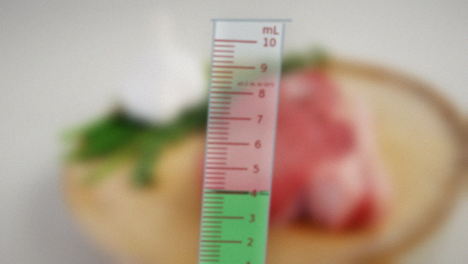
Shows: 4 mL
